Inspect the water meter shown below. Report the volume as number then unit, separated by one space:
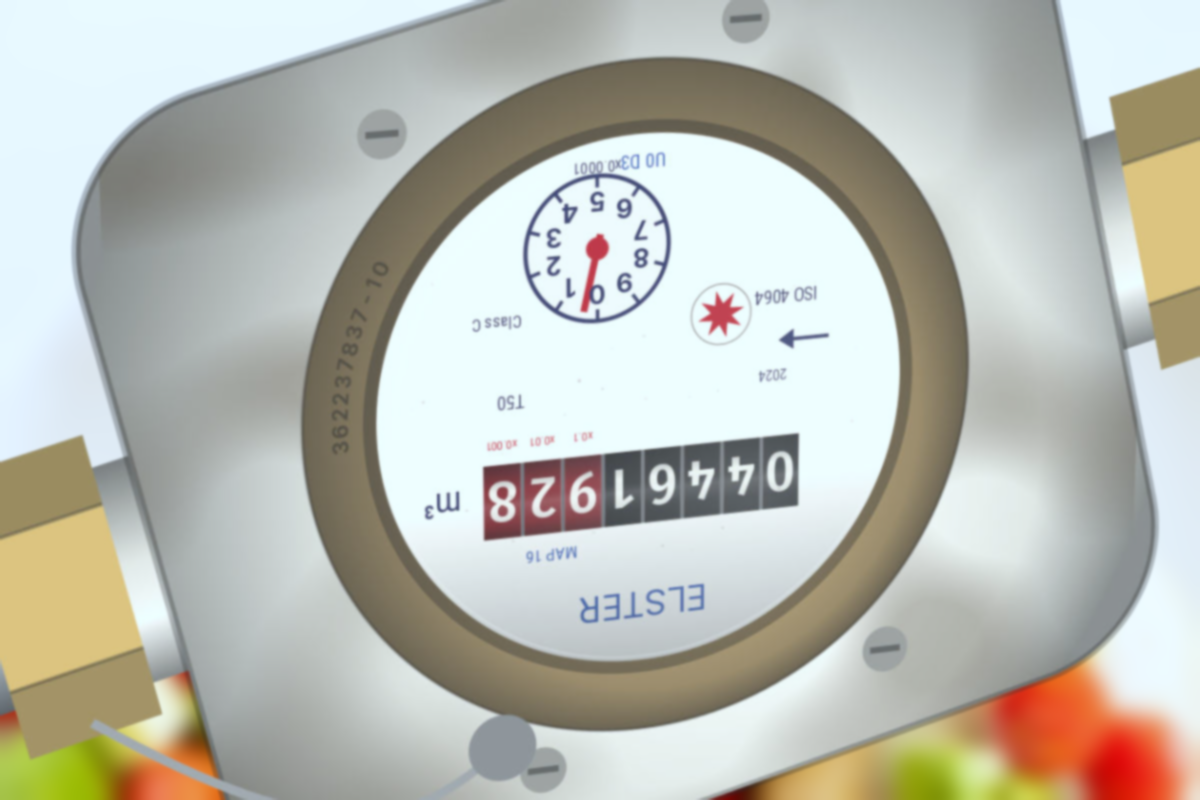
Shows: 4461.9280 m³
